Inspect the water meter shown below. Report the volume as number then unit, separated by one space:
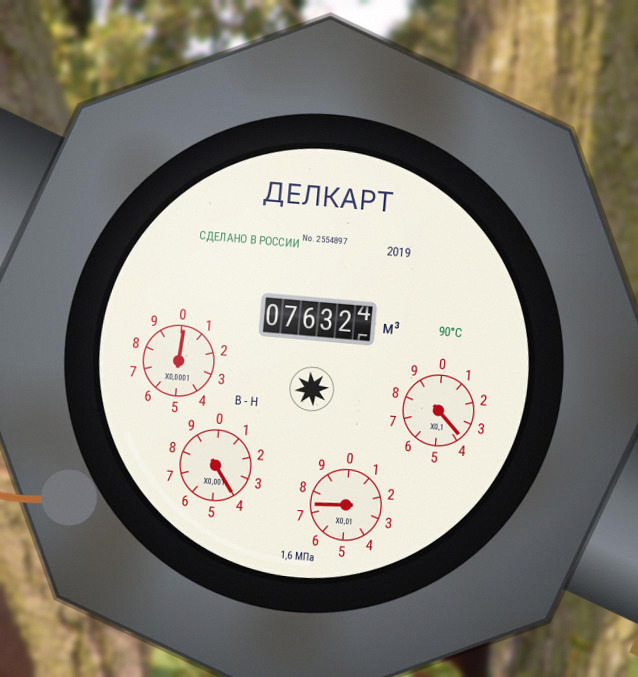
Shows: 76324.3740 m³
